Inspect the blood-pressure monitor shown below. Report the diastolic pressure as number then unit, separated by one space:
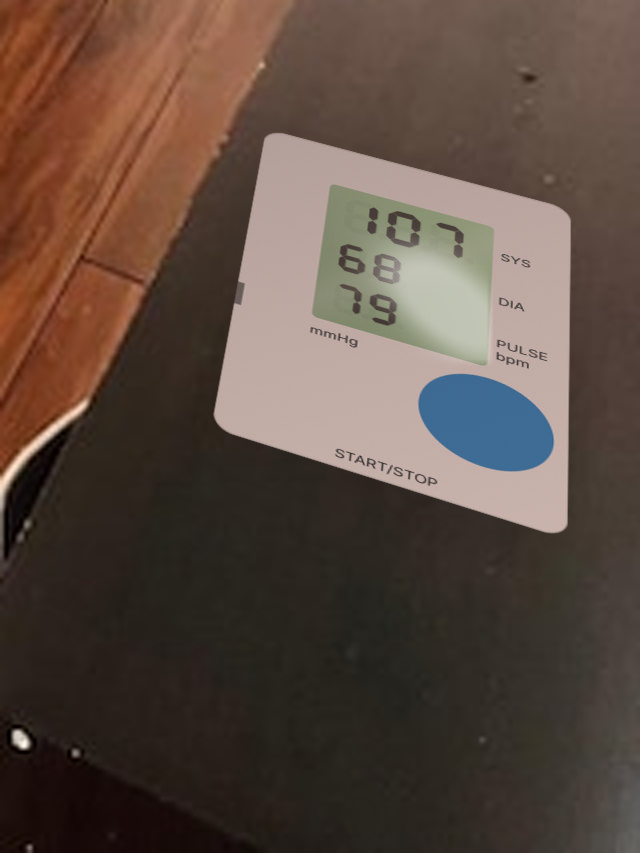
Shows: 68 mmHg
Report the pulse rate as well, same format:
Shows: 79 bpm
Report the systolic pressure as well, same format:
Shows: 107 mmHg
